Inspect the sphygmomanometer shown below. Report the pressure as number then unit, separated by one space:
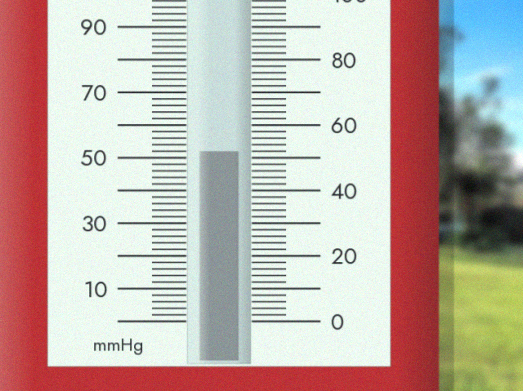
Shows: 52 mmHg
